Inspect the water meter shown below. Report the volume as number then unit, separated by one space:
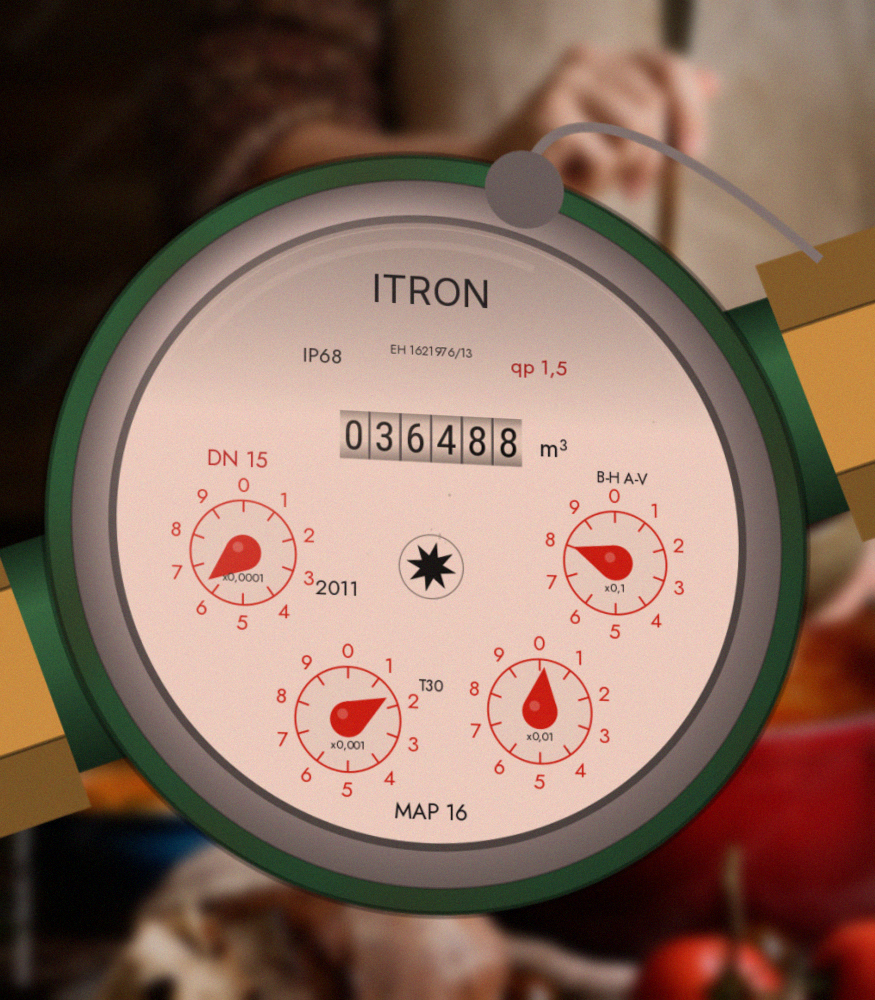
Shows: 36488.8016 m³
